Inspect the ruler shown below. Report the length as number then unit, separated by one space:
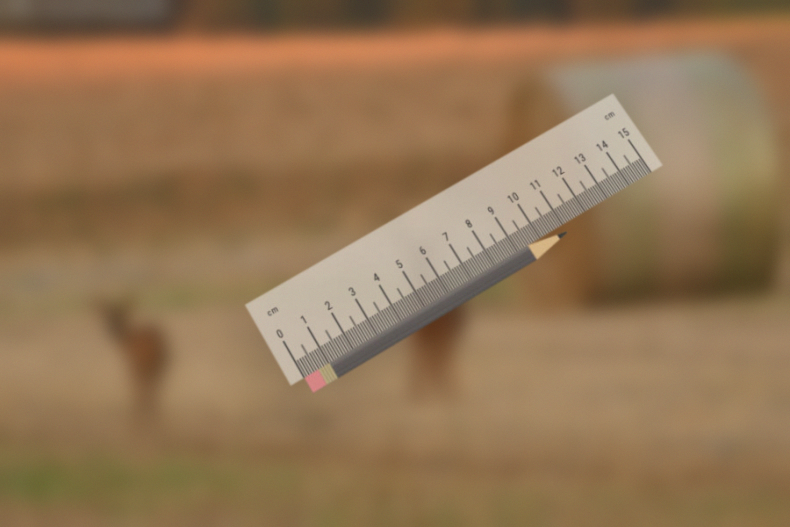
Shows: 11 cm
